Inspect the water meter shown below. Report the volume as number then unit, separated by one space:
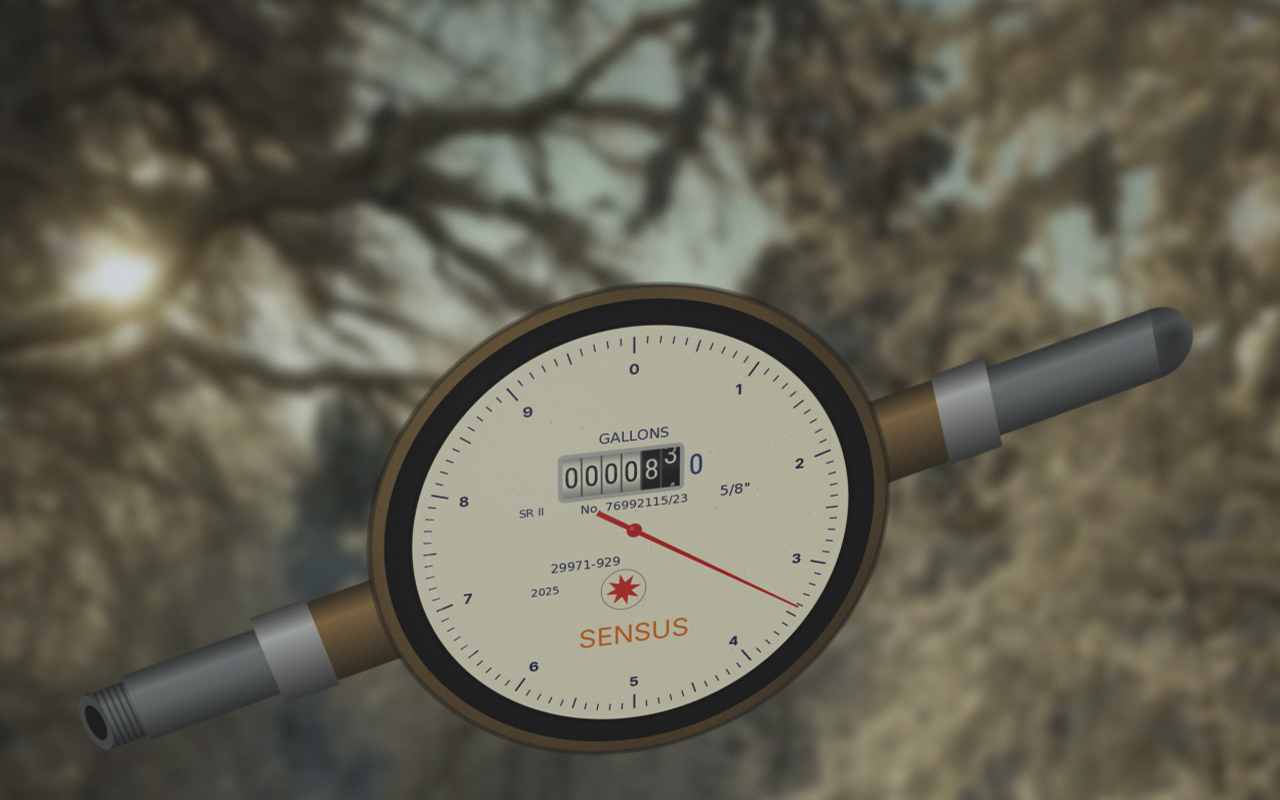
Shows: 833.4 gal
